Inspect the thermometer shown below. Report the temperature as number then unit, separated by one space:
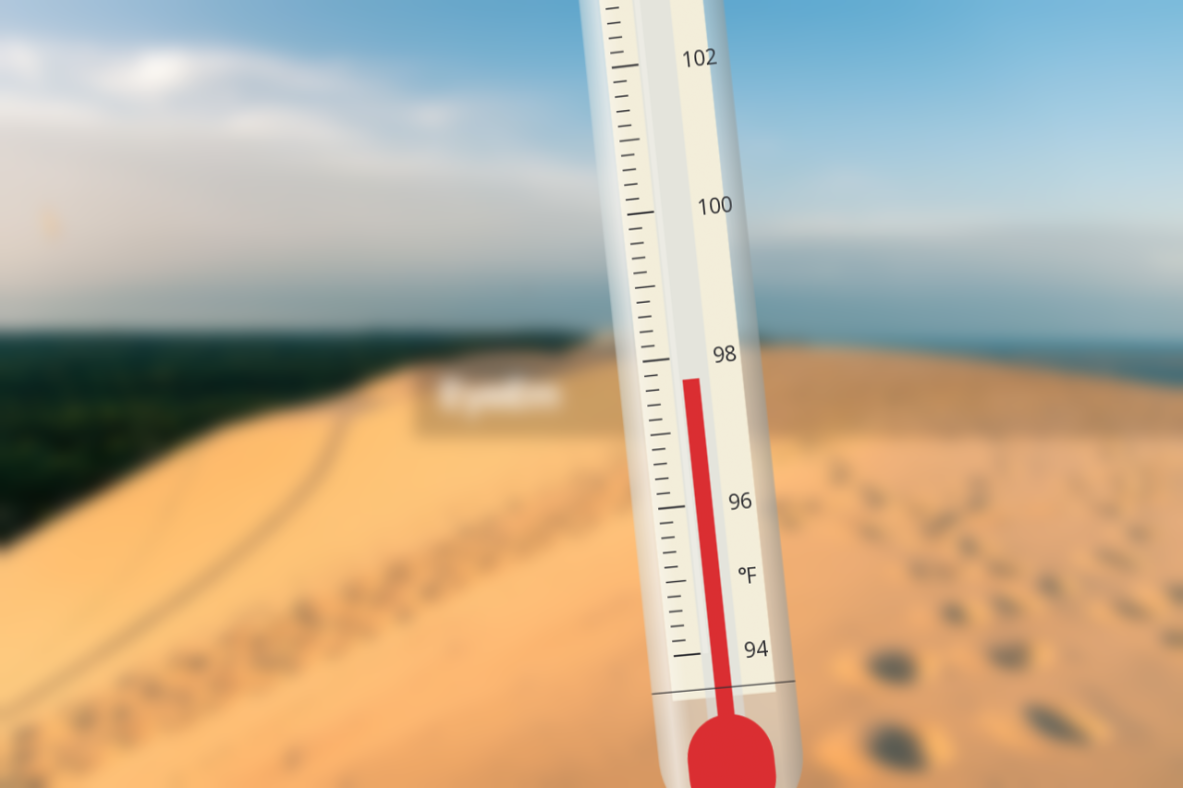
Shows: 97.7 °F
